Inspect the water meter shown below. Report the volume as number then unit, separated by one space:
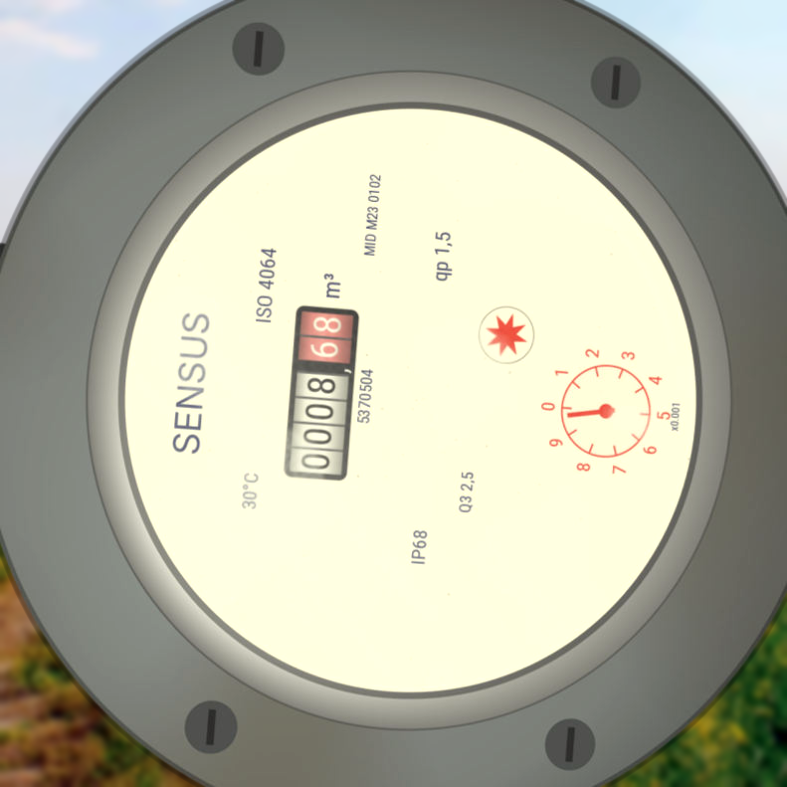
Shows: 8.679 m³
